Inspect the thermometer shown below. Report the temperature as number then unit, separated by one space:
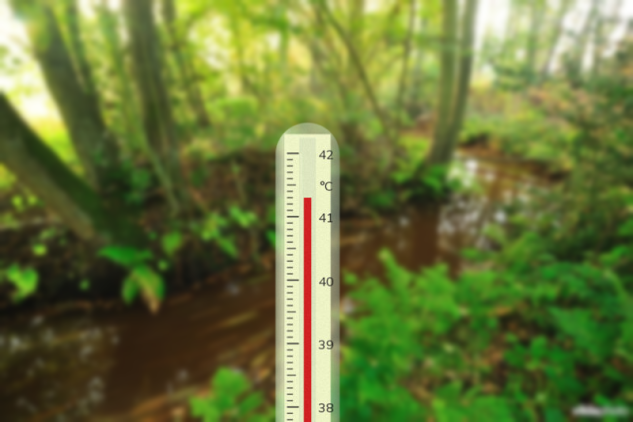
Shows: 41.3 °C
